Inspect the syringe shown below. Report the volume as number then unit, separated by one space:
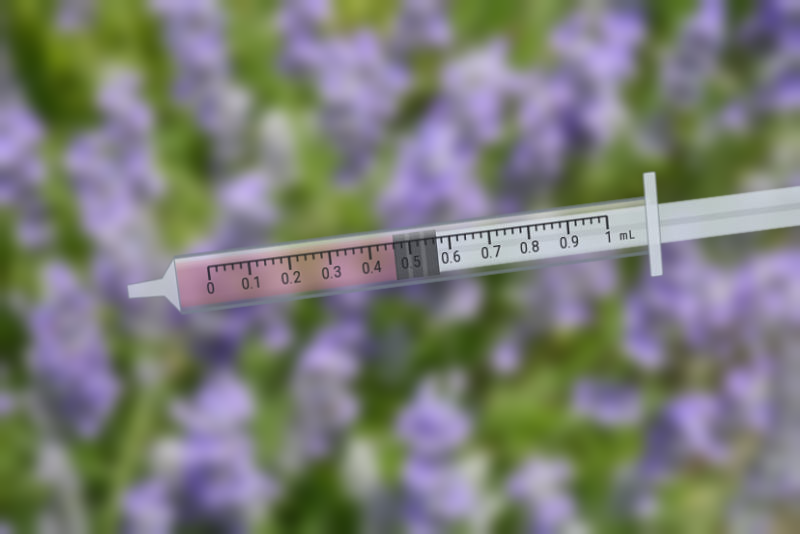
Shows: 0.46 mL
